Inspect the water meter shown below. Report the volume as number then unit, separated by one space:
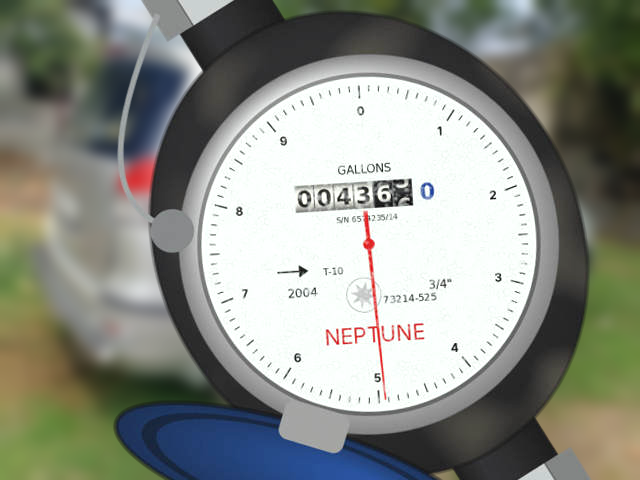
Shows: 43654.9 gal
